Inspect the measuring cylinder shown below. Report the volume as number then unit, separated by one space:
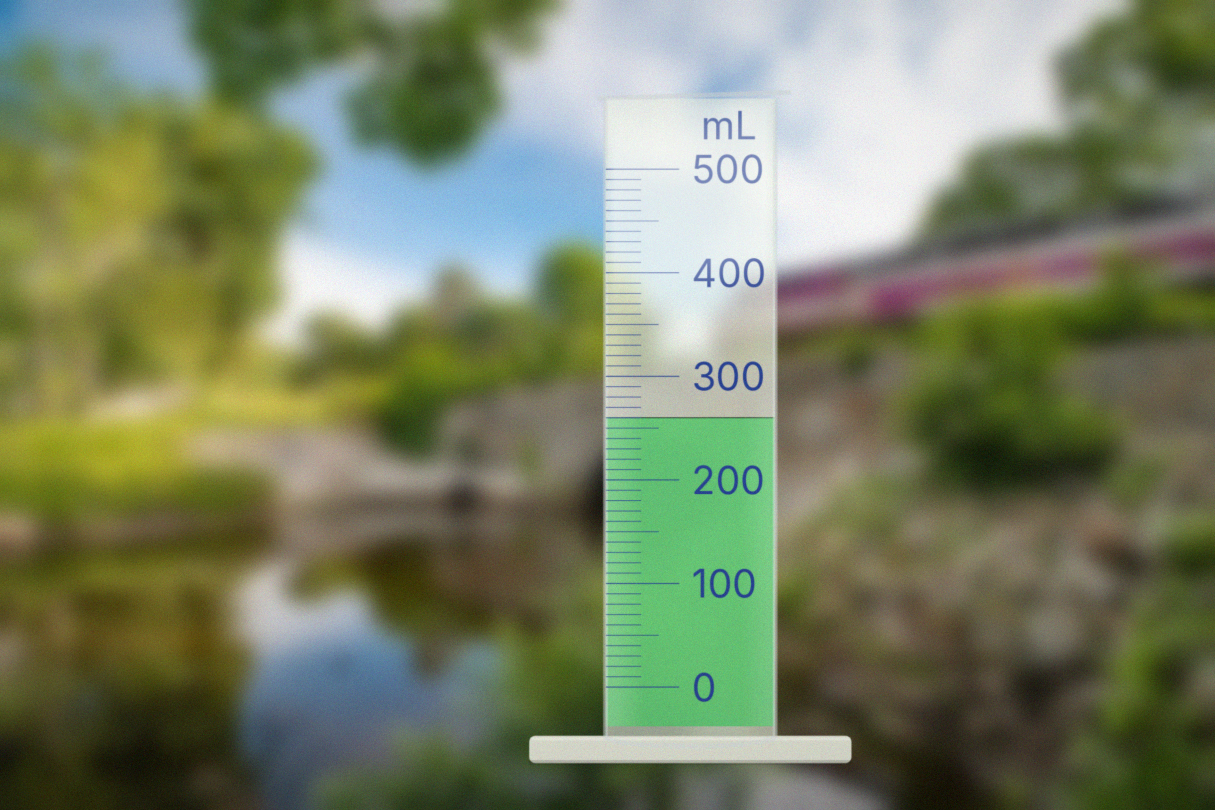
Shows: 260 mL
